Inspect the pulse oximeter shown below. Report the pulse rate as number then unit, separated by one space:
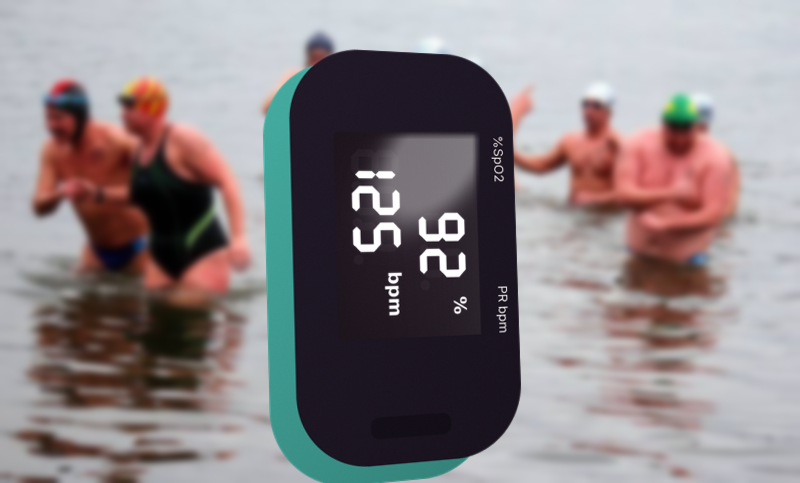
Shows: 125 bpm
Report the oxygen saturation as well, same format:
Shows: 92 %
